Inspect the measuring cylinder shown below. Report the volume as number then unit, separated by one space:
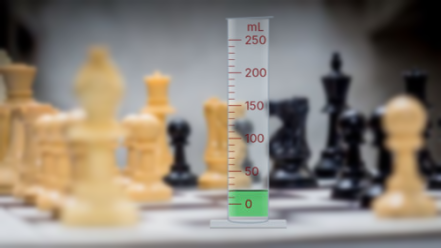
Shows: 20 mL
